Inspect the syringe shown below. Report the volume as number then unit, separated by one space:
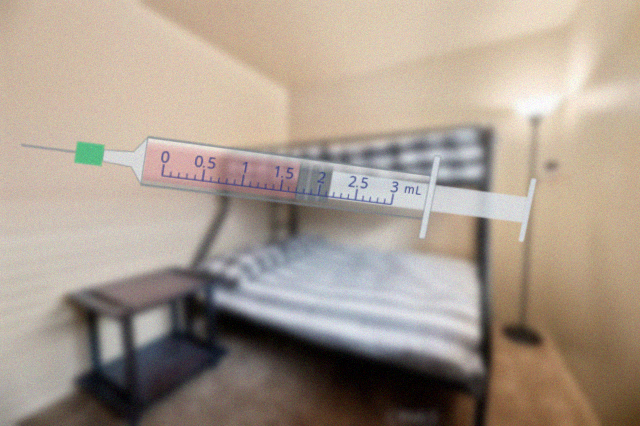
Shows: 1.7 mL
